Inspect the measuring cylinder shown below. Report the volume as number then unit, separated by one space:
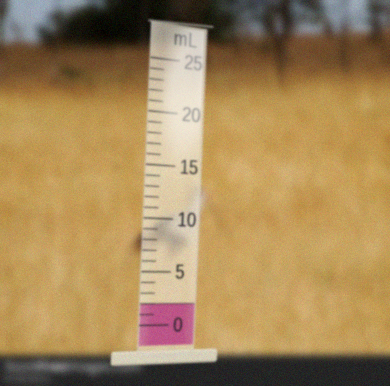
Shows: 2 mL
